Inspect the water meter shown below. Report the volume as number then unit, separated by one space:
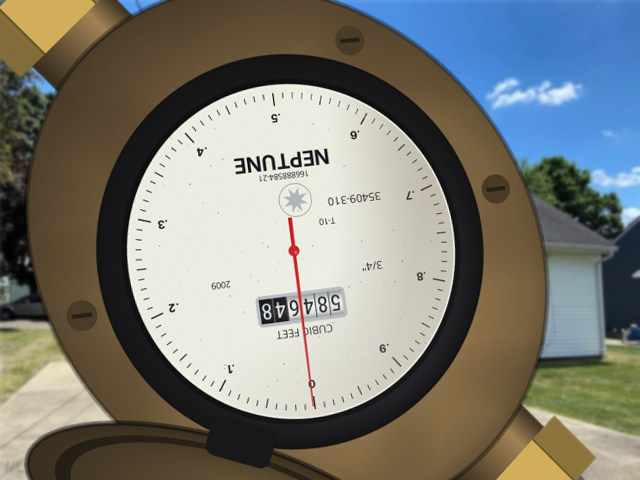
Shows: 584648.00 ft³
